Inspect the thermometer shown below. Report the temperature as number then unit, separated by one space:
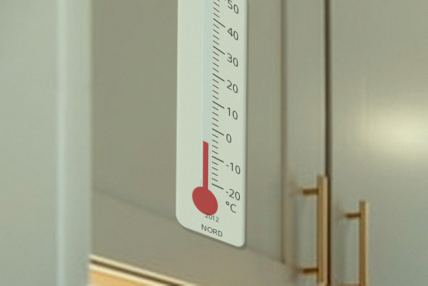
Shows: -6 °C
